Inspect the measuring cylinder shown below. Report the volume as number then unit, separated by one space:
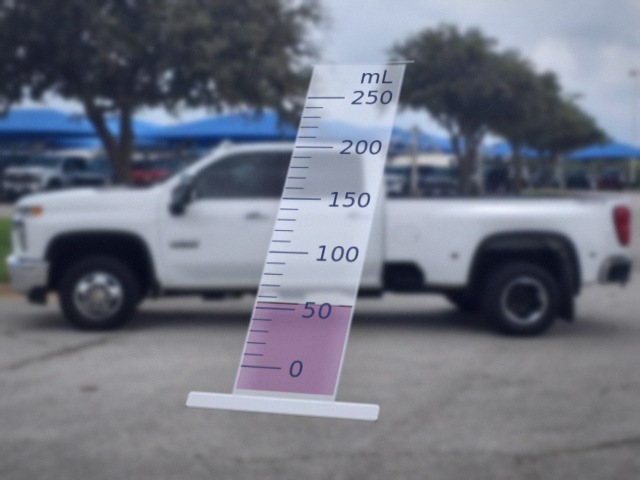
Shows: 55 mL
